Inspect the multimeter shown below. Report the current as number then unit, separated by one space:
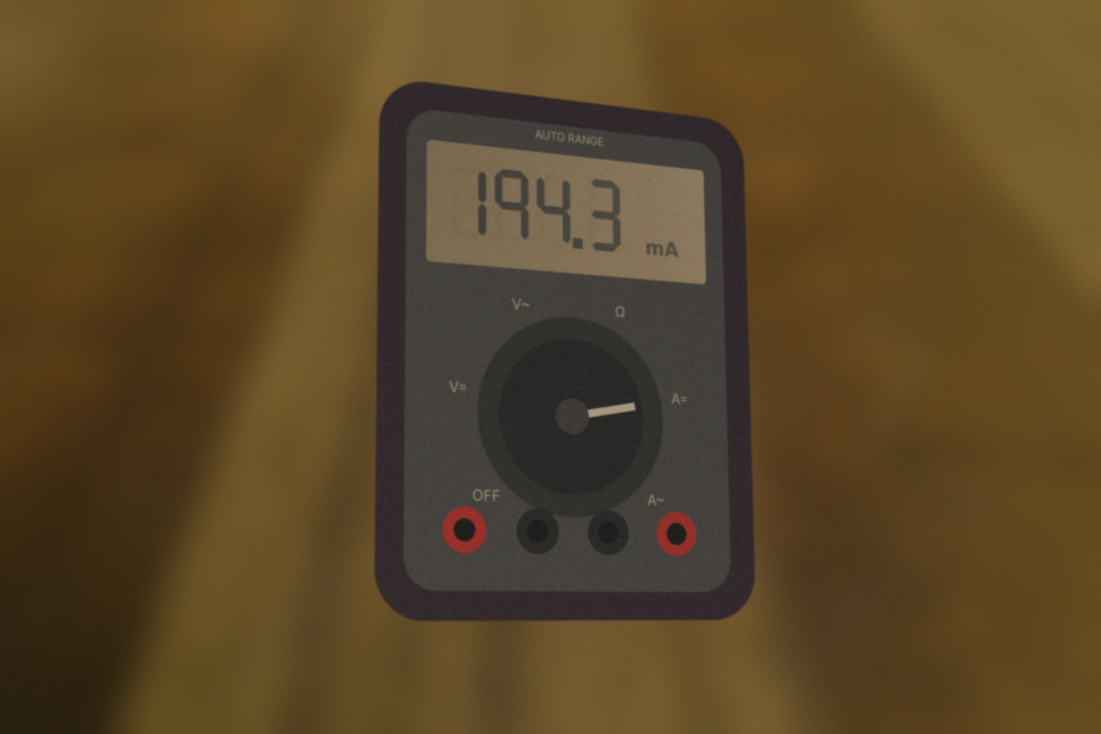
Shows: 194.3 mA
